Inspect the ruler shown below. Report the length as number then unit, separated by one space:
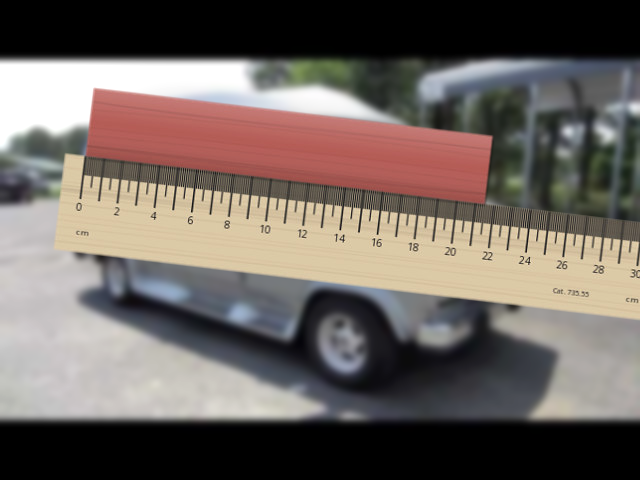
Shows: 21.5 cm
